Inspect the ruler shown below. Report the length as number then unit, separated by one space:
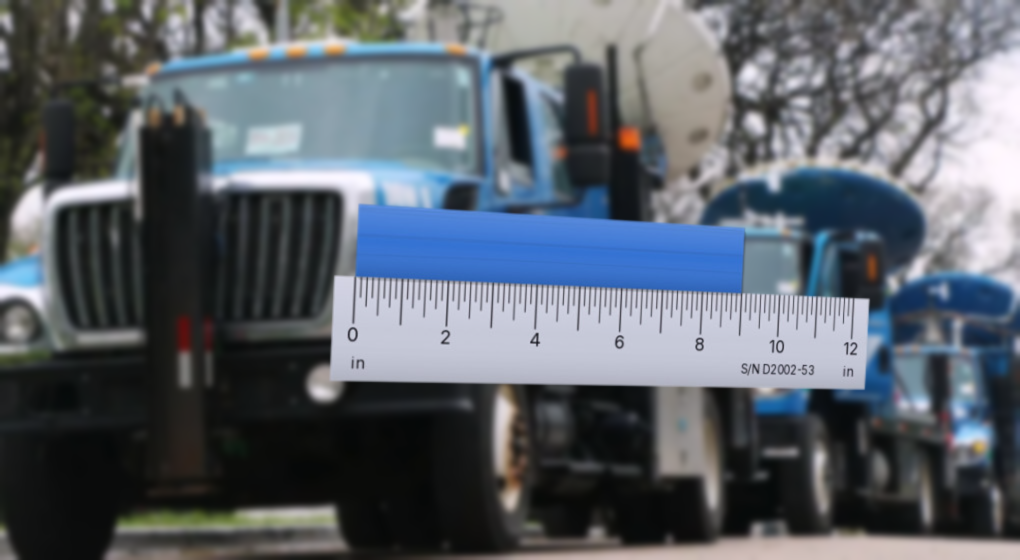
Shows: 9 in
